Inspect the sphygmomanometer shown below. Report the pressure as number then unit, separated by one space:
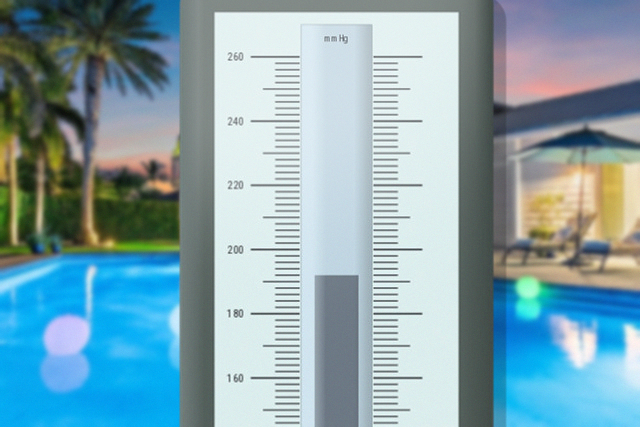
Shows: 192 mmHg
